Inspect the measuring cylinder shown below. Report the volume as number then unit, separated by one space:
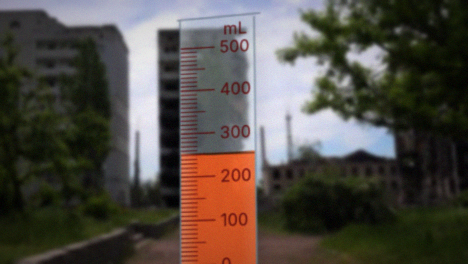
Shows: 250 mL
